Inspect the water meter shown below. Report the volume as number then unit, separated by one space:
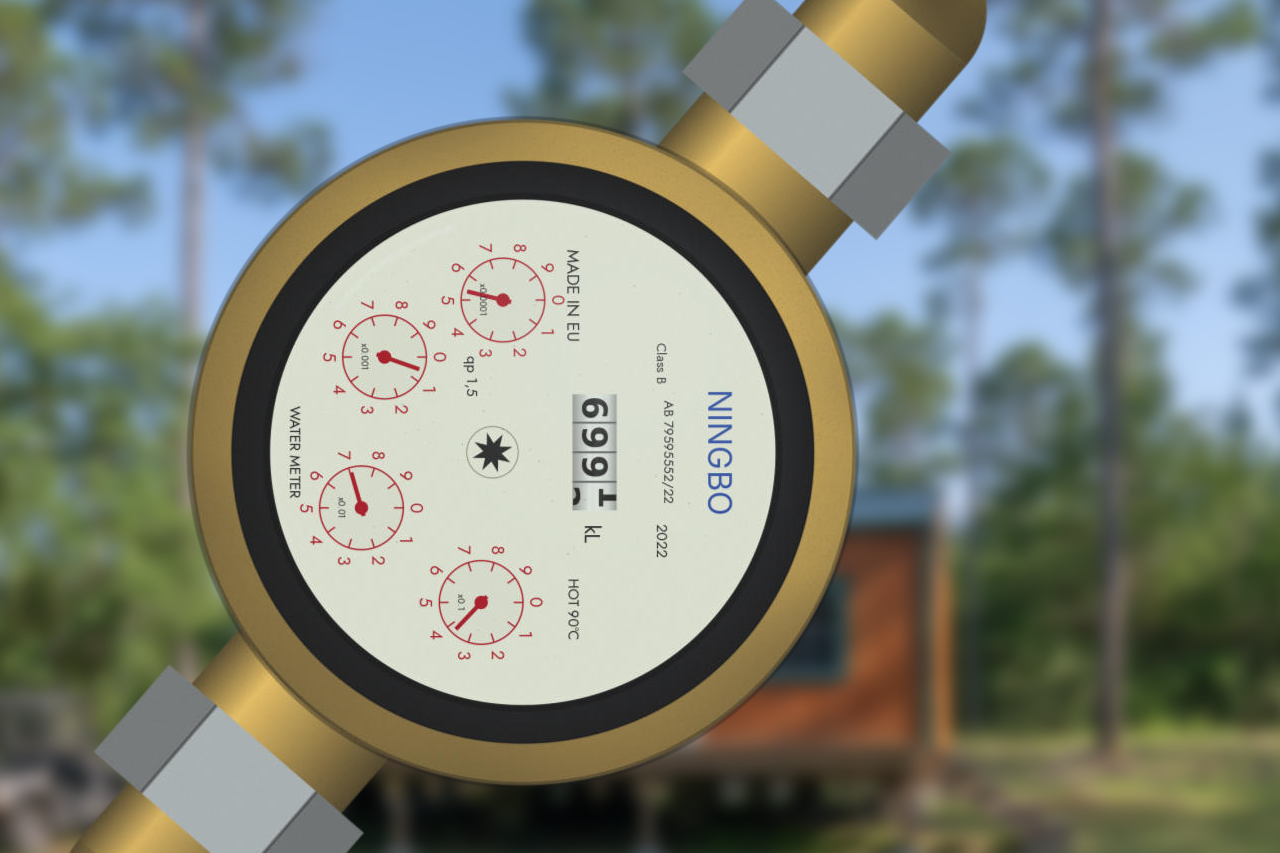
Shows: 6991.3705 kL
